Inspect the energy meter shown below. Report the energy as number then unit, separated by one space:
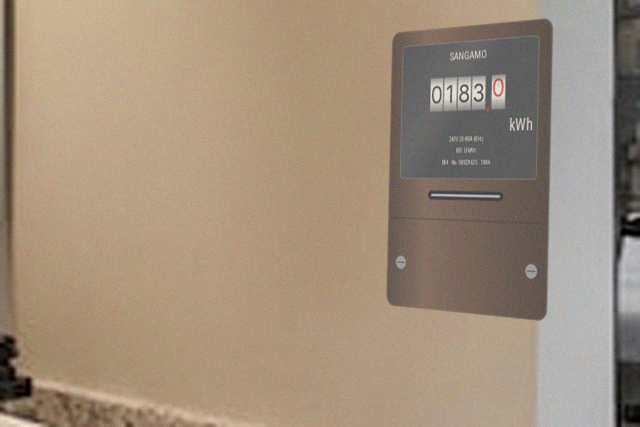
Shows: 183.0 kWh
